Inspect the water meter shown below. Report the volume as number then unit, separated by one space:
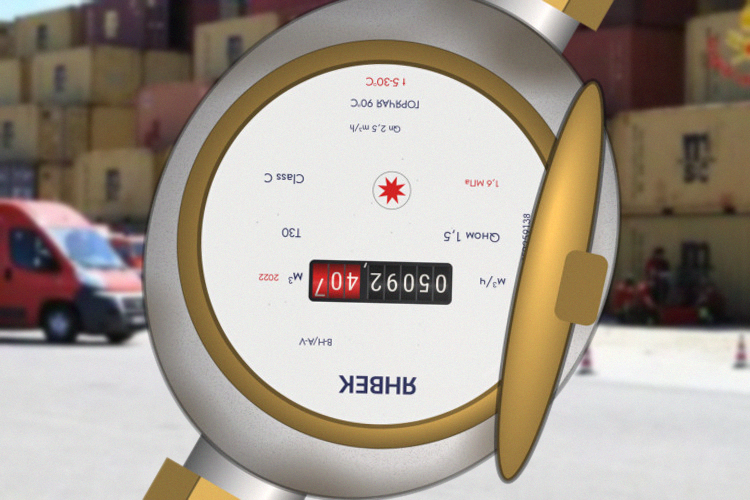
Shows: 5092.407 m³
